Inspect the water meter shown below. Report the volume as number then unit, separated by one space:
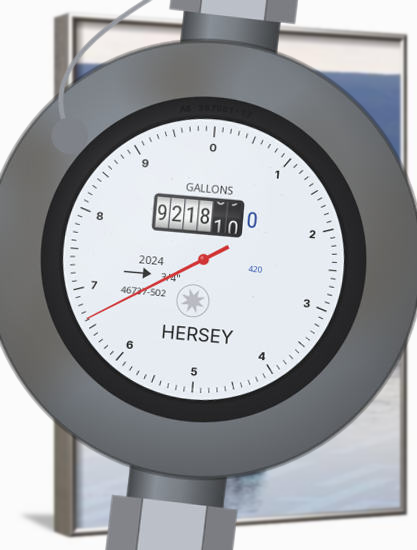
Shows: 9218096.6 gal
